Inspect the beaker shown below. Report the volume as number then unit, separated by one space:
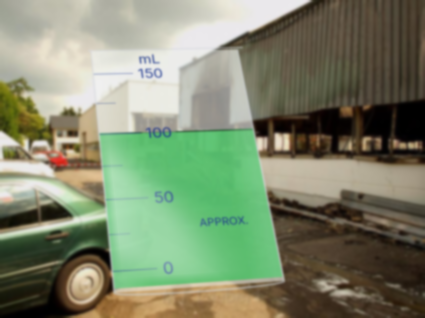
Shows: 100 mL
